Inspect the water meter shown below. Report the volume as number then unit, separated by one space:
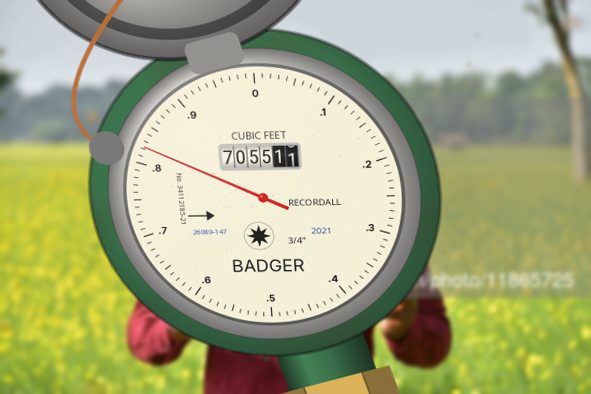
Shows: 705510.82 ft³
